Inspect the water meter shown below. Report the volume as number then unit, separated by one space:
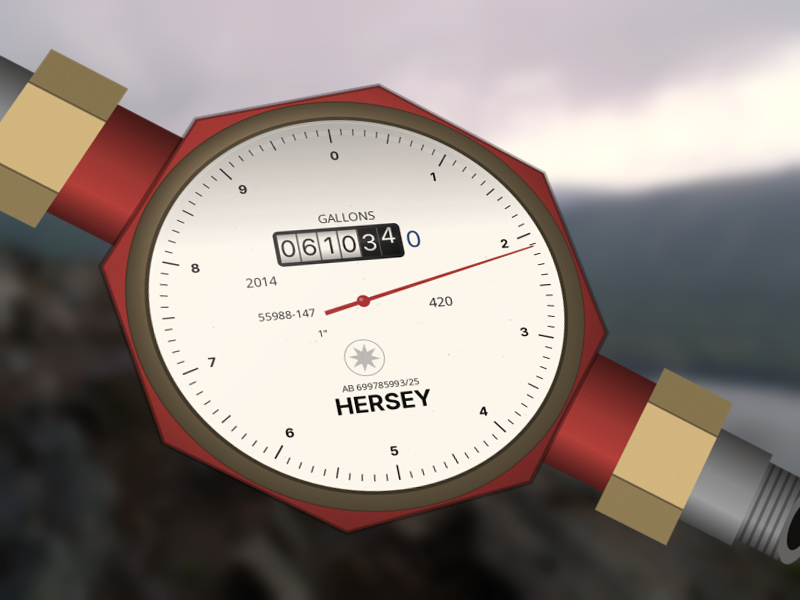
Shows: 610342.1 gal
